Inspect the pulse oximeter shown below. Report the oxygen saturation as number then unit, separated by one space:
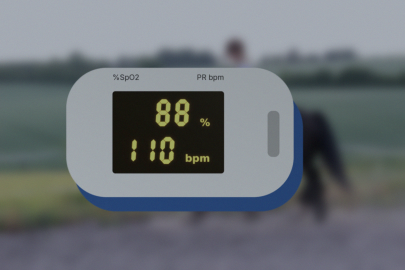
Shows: 88 %
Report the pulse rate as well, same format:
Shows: 110 bpm
